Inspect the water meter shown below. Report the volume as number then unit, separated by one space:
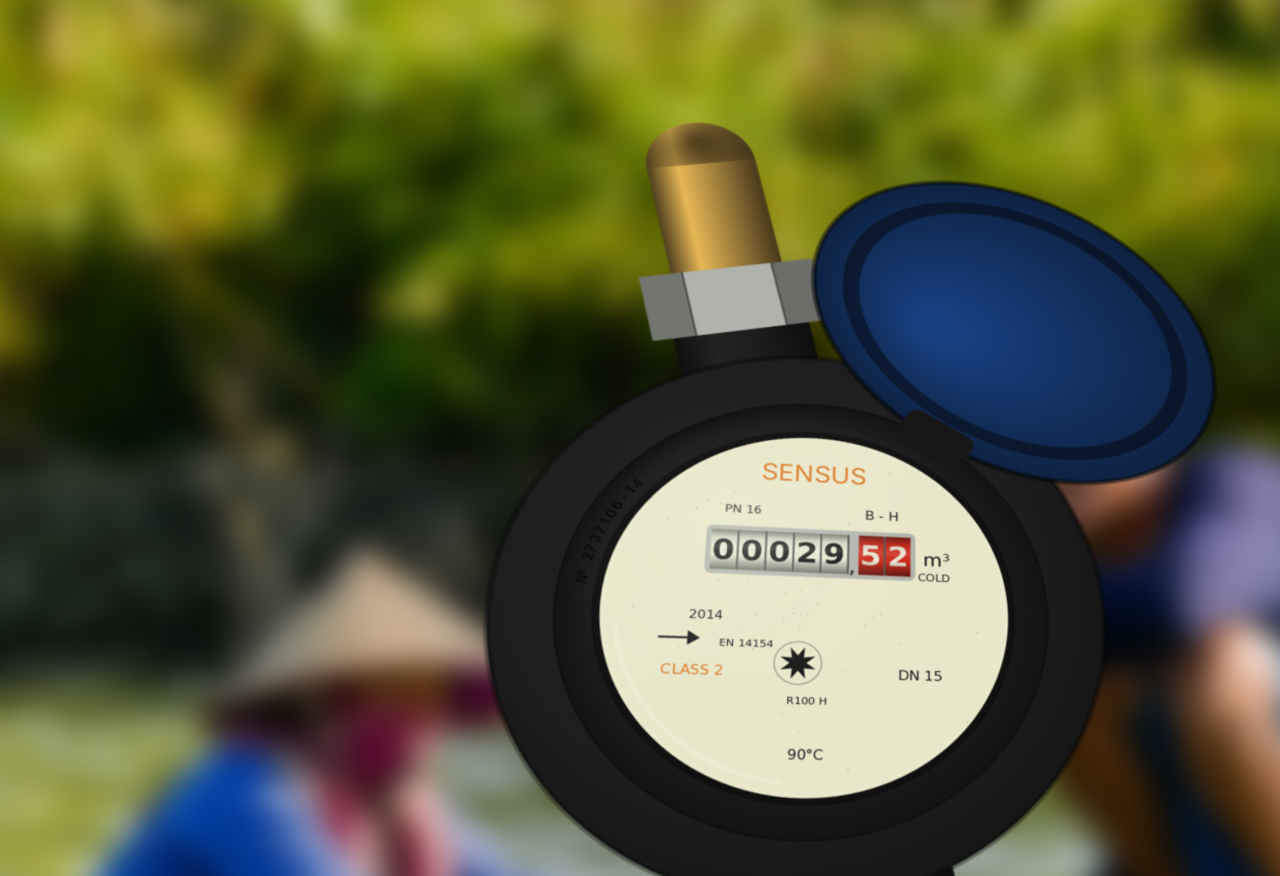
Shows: 29.52 m³
